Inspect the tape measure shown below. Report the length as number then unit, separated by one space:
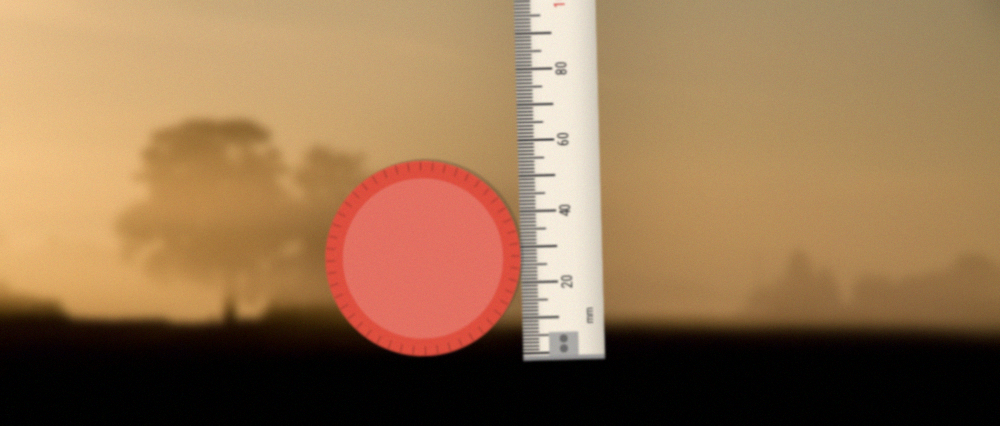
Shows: 55 mm
